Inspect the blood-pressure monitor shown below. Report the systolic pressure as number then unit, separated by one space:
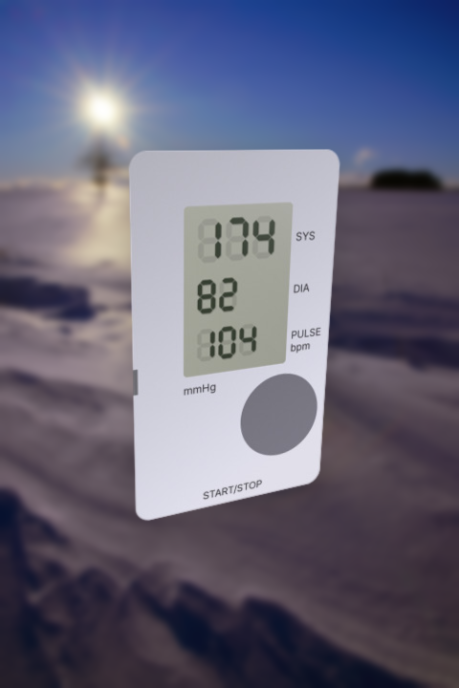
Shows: 174 mmHg
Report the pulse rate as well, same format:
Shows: 104 bpm
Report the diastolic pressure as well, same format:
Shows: 82 mmHg
